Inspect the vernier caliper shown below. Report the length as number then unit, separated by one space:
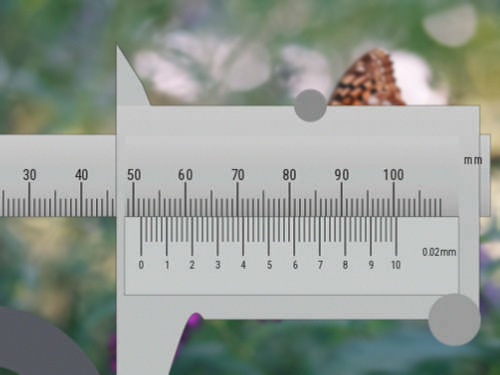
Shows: 51.5 mm
